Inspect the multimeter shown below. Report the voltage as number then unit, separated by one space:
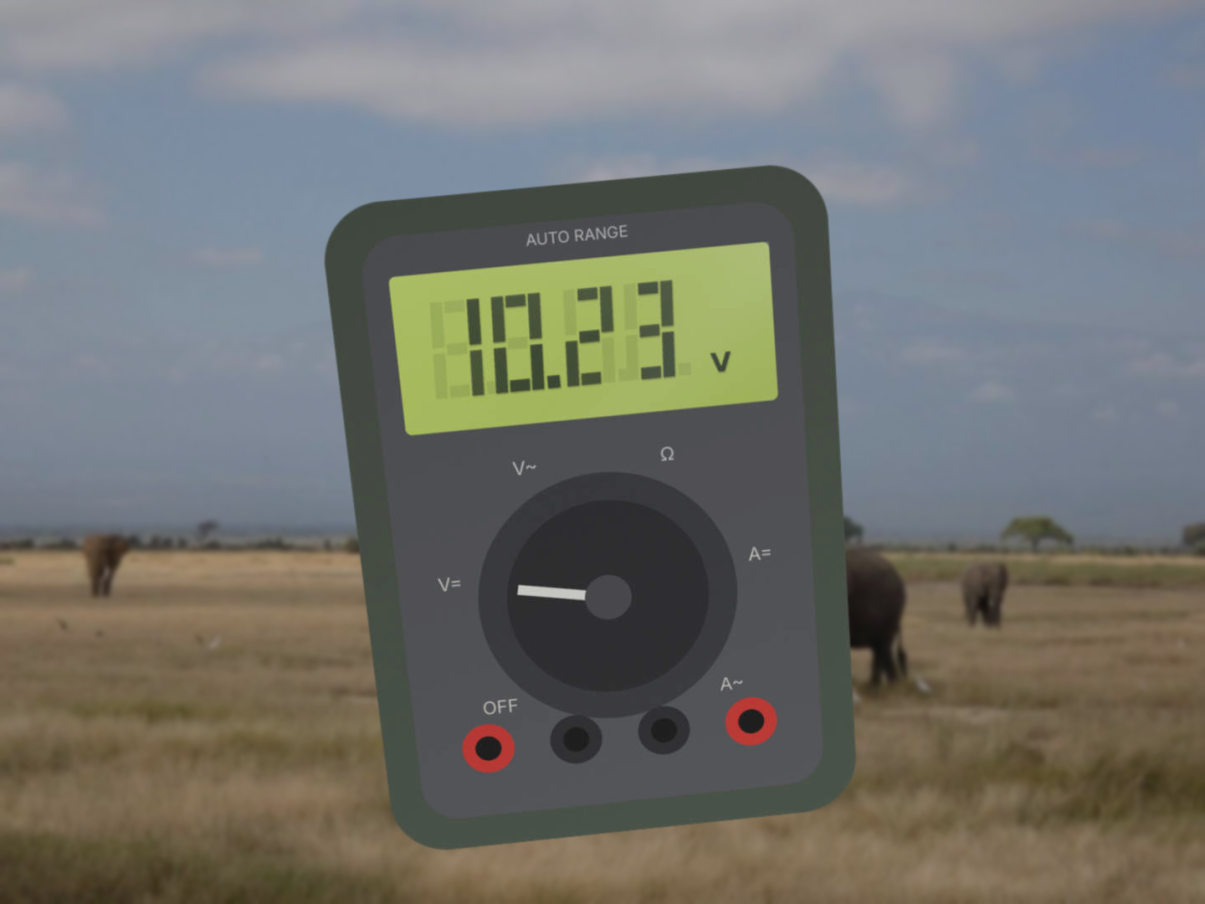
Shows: 10.23 V
